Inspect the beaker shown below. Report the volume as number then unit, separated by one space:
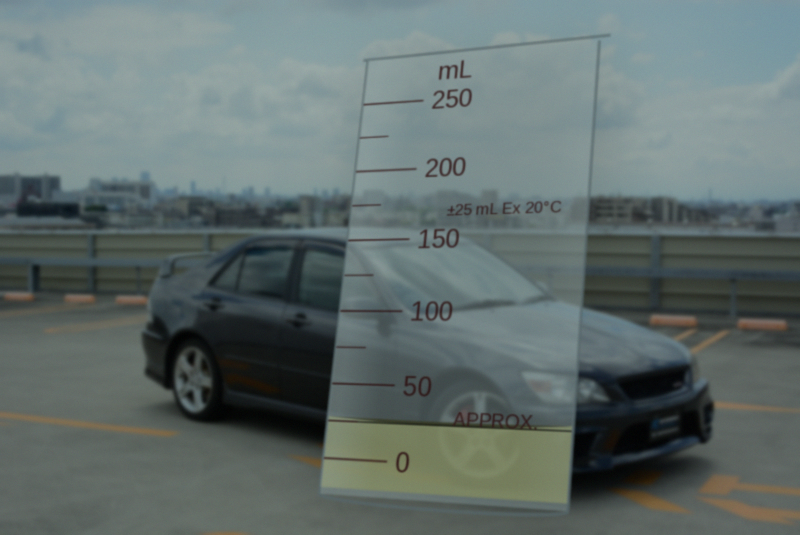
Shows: 25 mL
